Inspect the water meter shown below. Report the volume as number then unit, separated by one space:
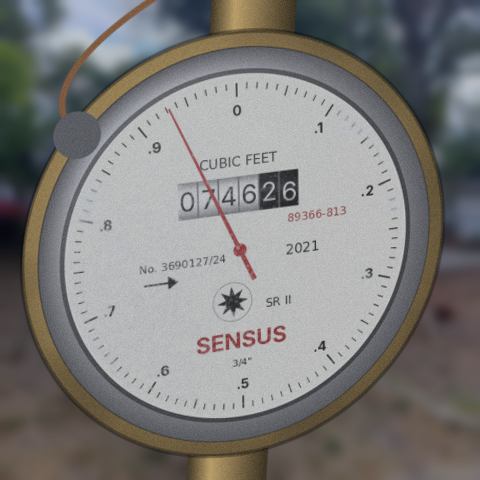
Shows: 74625.93 ft³
